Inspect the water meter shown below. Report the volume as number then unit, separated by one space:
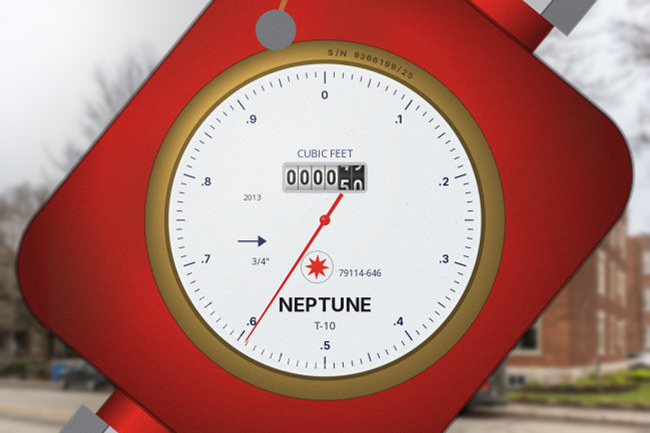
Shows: 49.59 ft³
